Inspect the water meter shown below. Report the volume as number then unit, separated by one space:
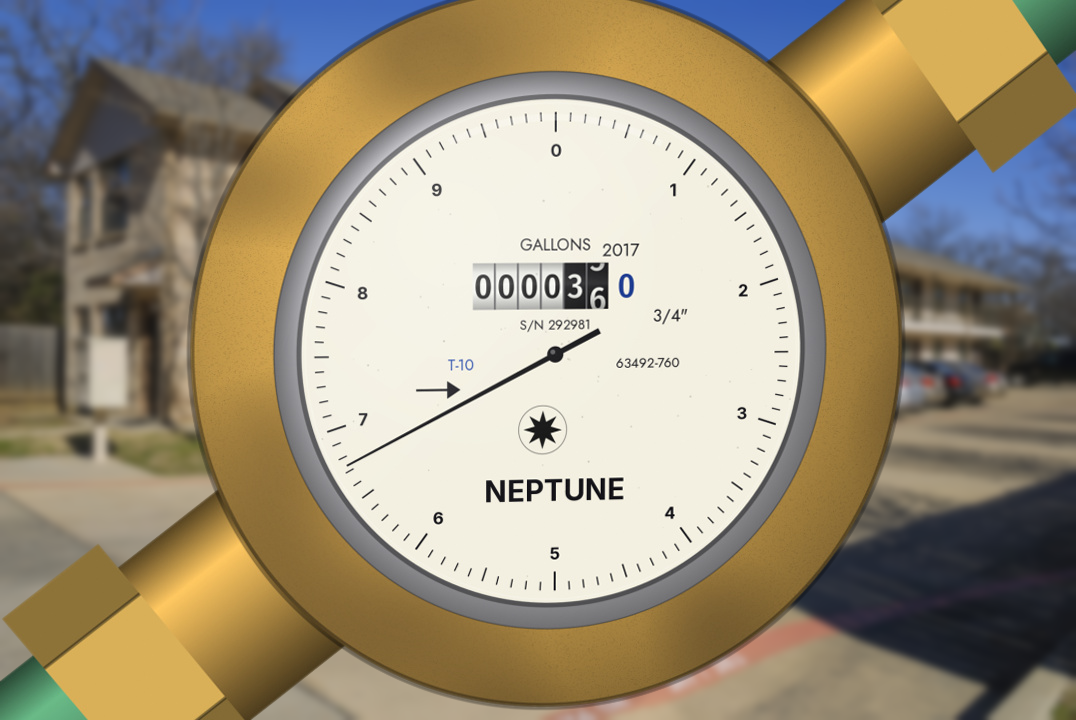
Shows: 356.7 gal
